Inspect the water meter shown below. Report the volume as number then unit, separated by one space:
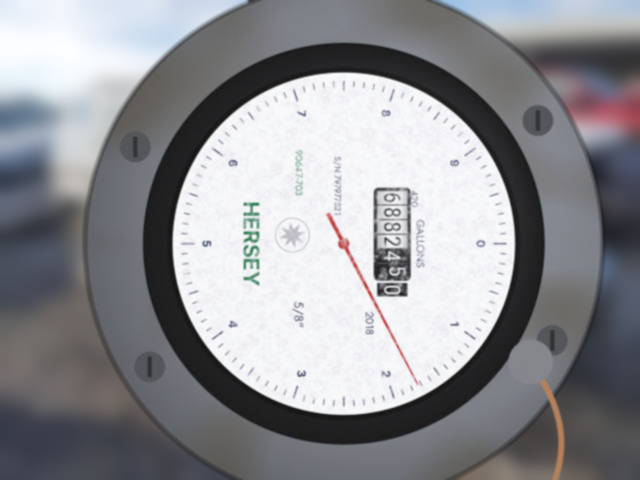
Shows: 6882451.7 gal
